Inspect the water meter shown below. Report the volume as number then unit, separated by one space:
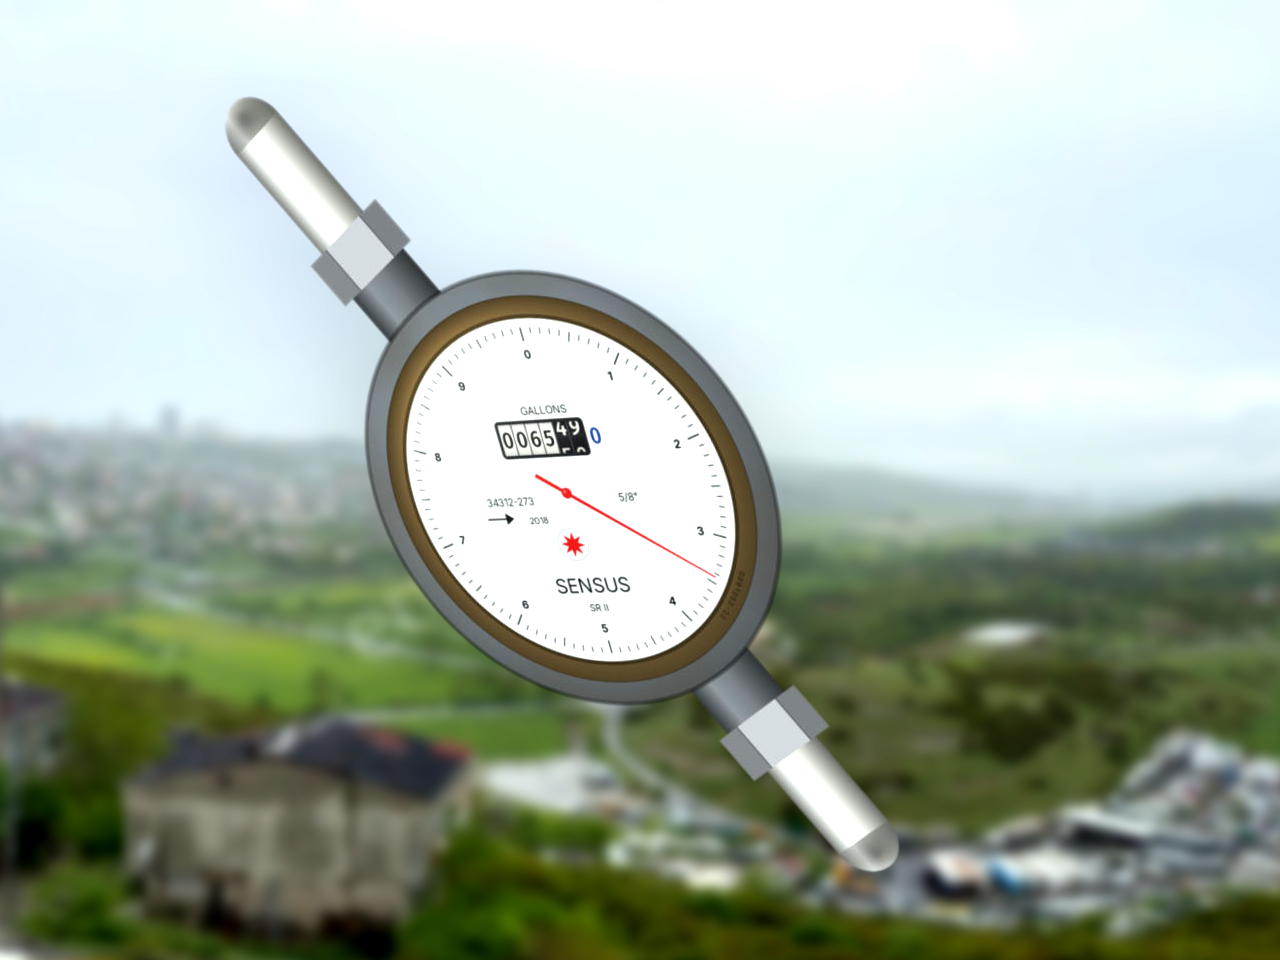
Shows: 65493.4 gal
